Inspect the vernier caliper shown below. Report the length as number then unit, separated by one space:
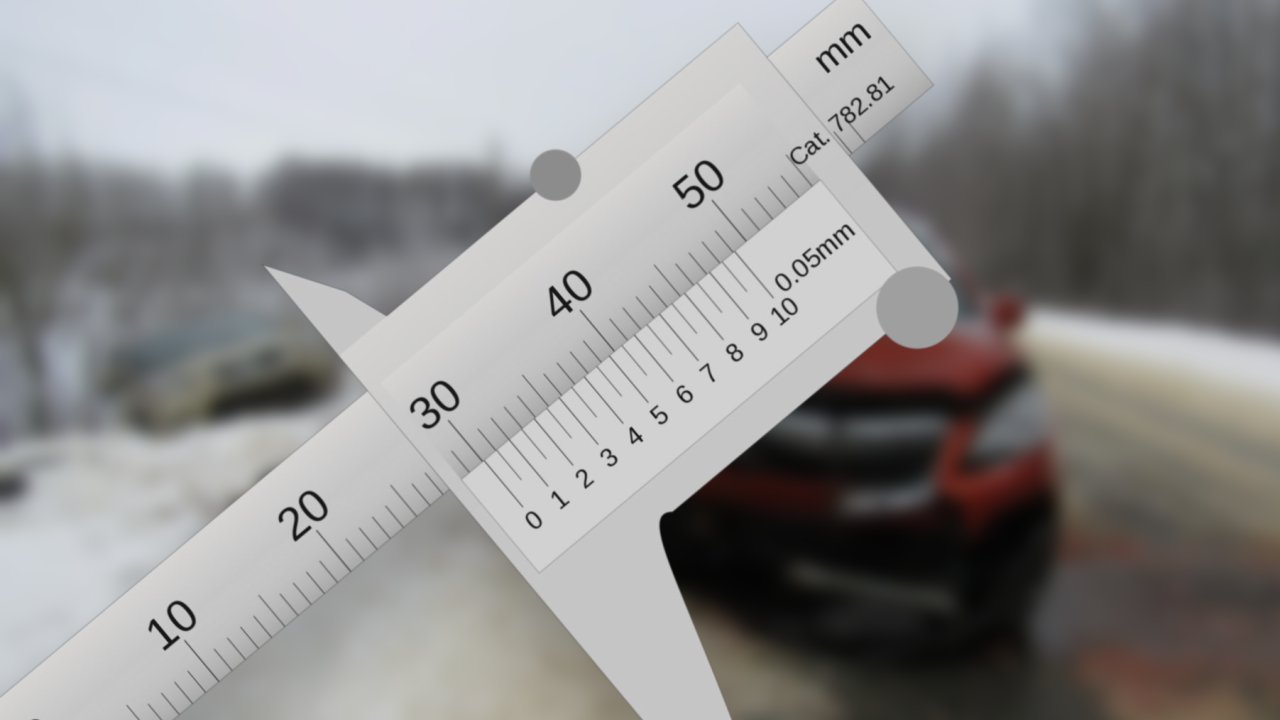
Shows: 30.1 mm
